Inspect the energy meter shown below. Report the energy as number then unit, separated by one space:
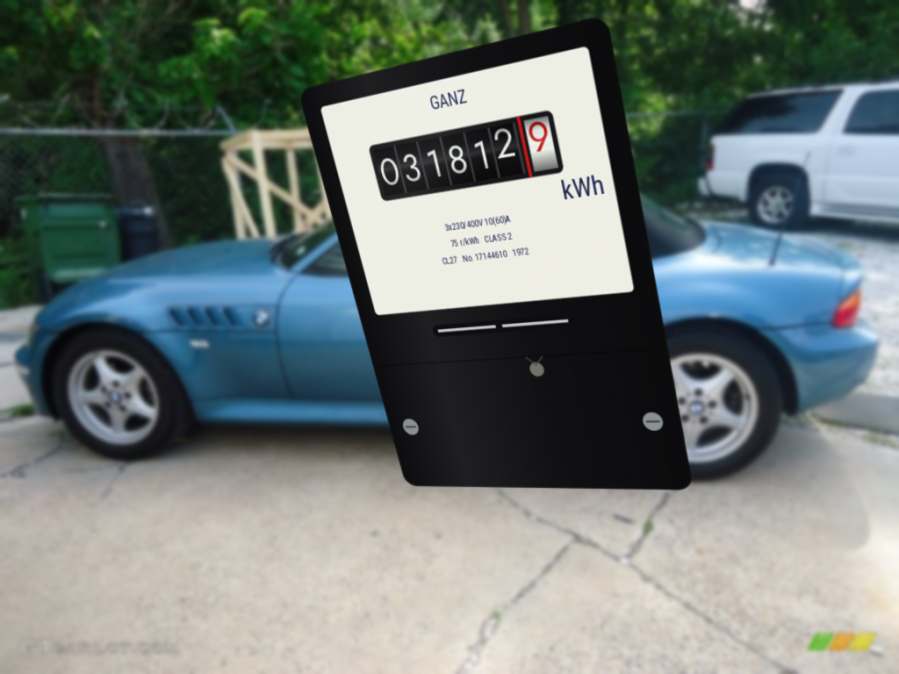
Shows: 31812.9 kWh
